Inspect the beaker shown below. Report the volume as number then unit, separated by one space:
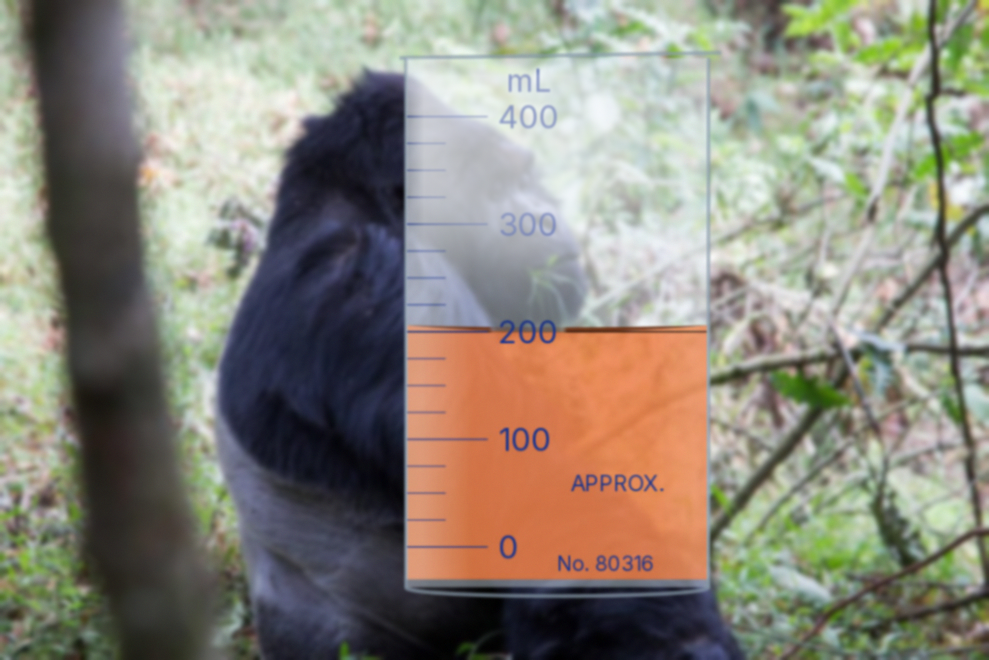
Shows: 200 mL
